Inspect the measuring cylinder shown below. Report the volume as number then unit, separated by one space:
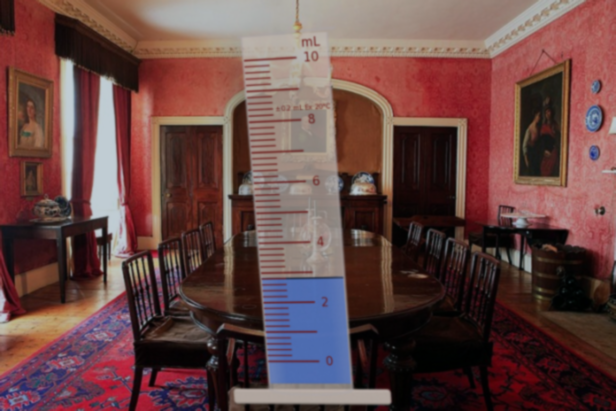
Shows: 2.8 mL
